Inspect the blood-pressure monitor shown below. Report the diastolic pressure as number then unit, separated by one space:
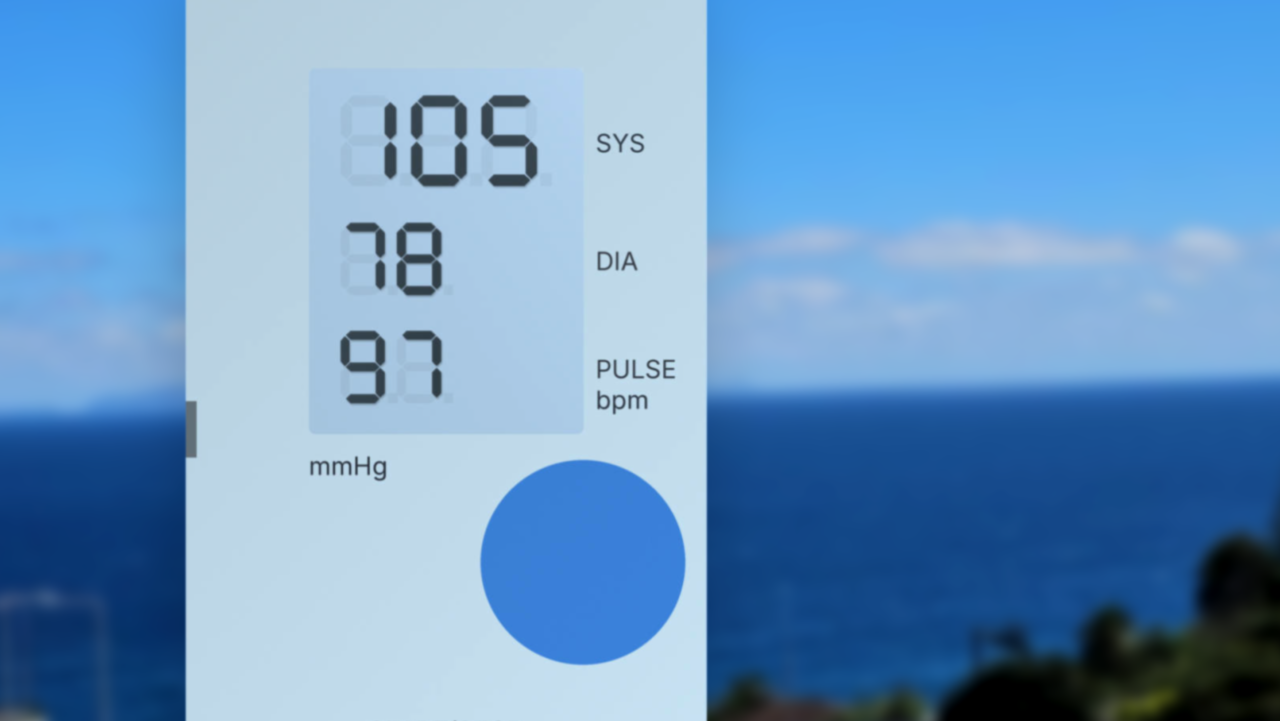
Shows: 78 mmHg
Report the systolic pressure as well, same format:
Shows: 105 mmHg
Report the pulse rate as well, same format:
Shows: 97 bpm
